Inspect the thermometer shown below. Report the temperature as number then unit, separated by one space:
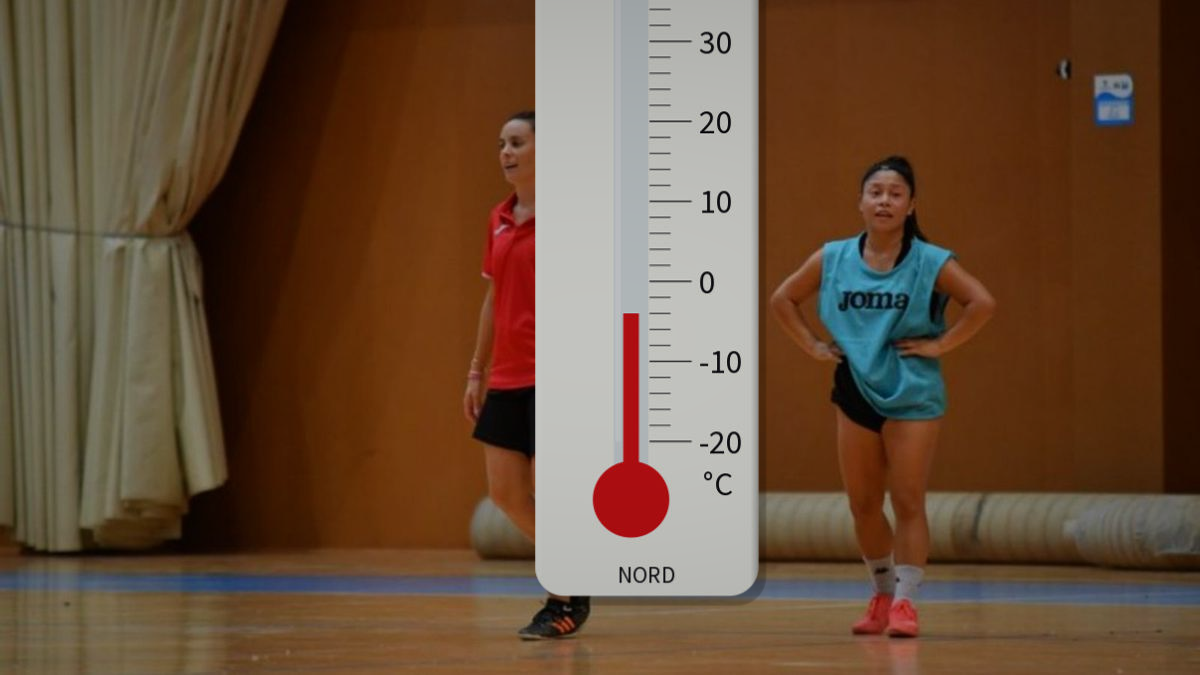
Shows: -4 °C
